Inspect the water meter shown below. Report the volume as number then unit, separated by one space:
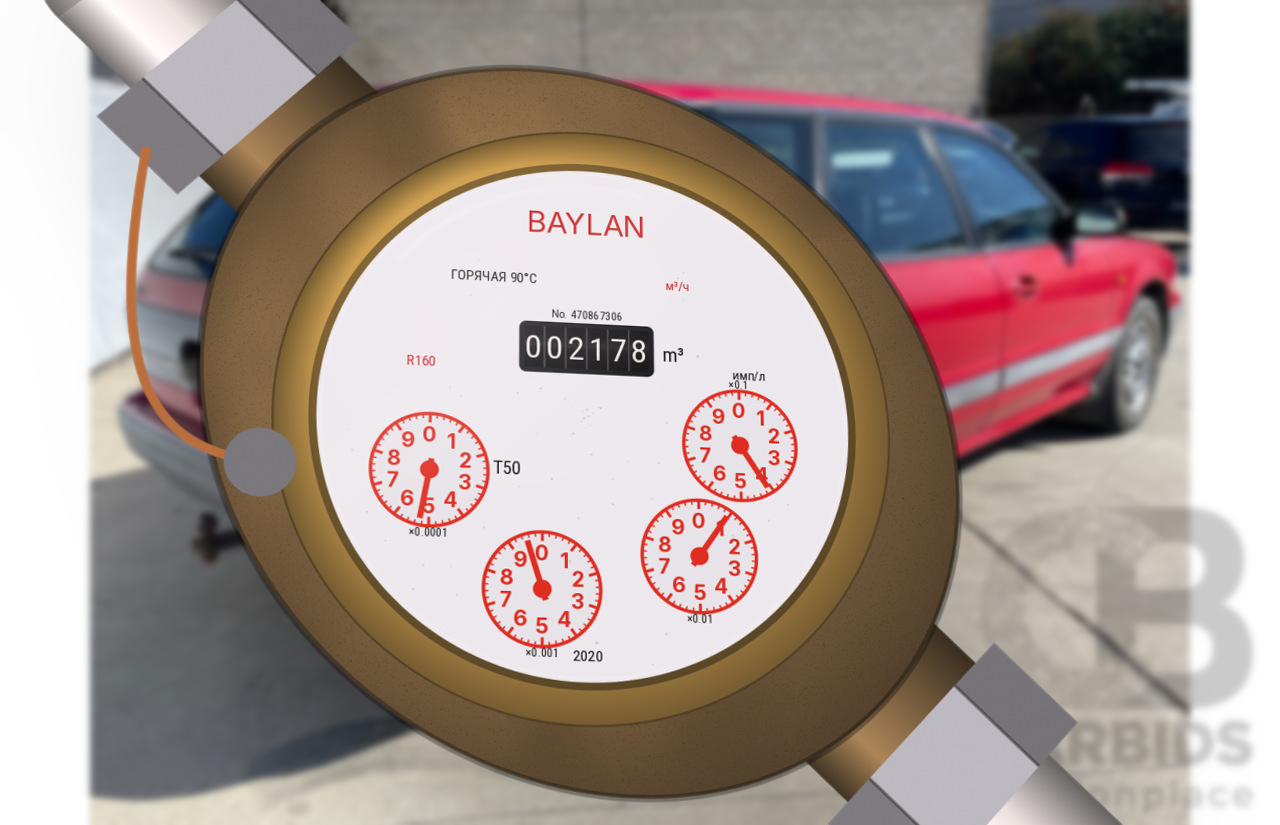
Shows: 2178.4095 m³
